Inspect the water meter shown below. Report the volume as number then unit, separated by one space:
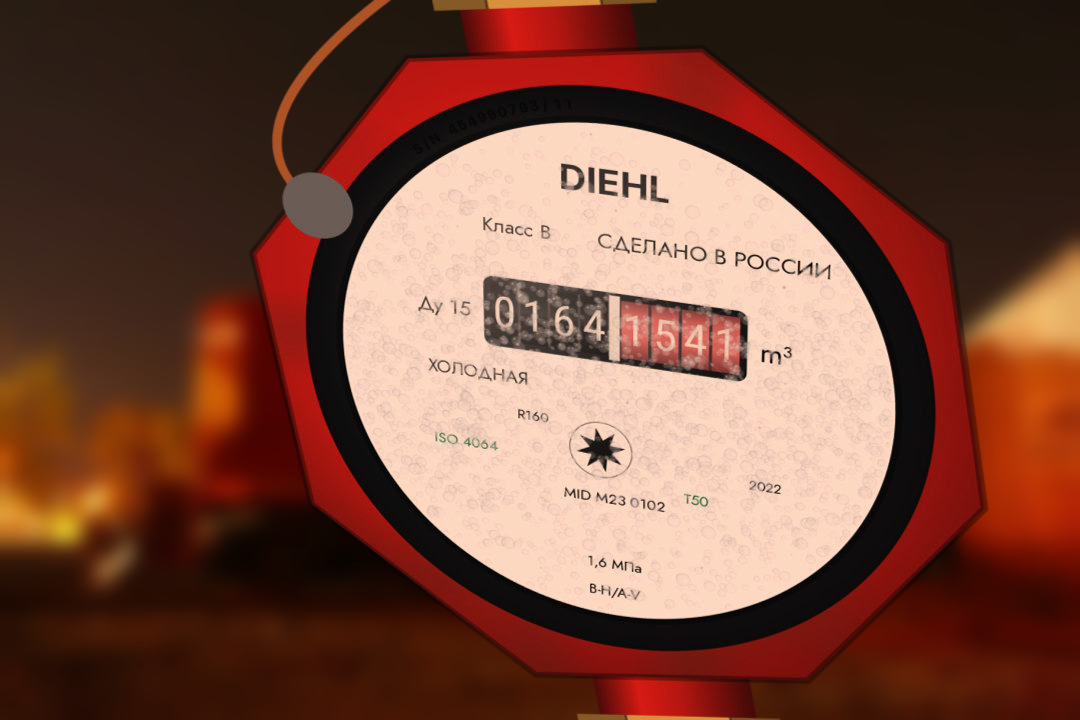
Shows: 164.1541 m³
